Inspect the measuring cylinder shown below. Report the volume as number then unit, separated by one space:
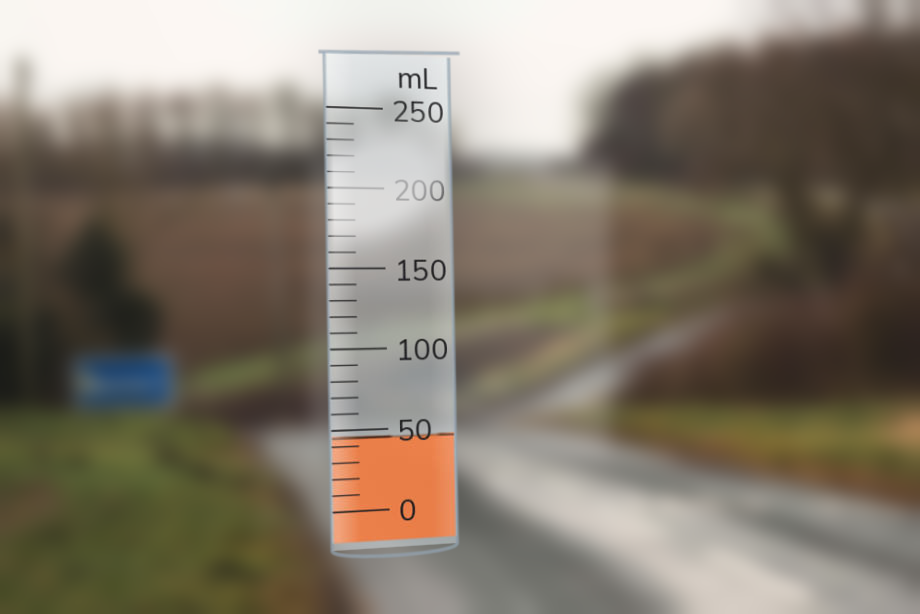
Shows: 45 mL
